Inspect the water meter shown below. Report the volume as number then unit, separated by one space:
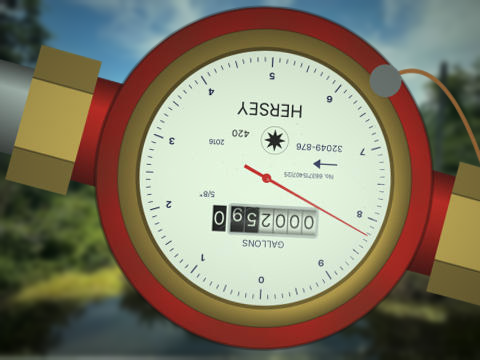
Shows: 2588.2 gal
